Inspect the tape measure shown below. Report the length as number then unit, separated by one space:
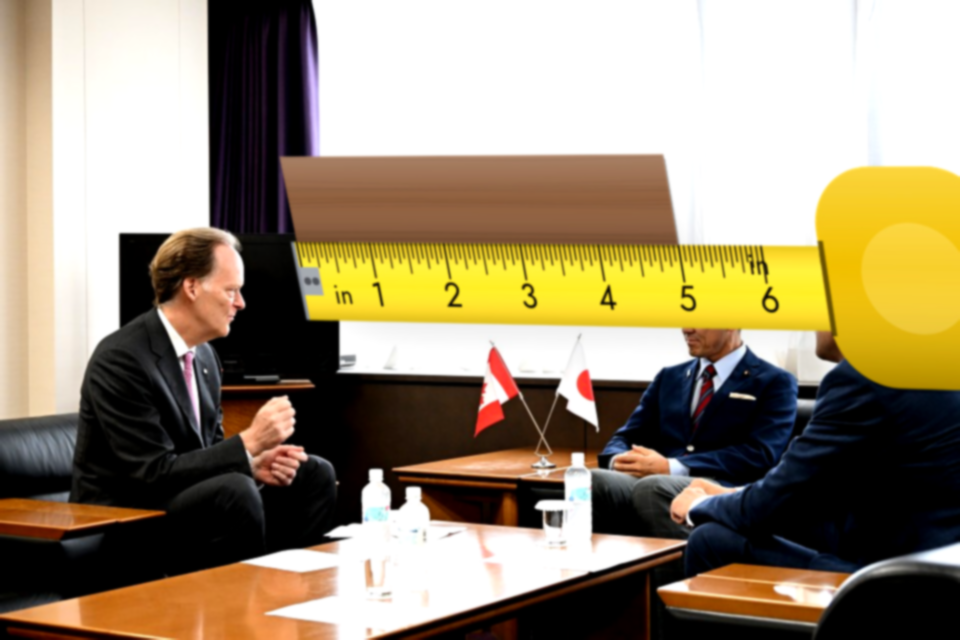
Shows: 5 in
